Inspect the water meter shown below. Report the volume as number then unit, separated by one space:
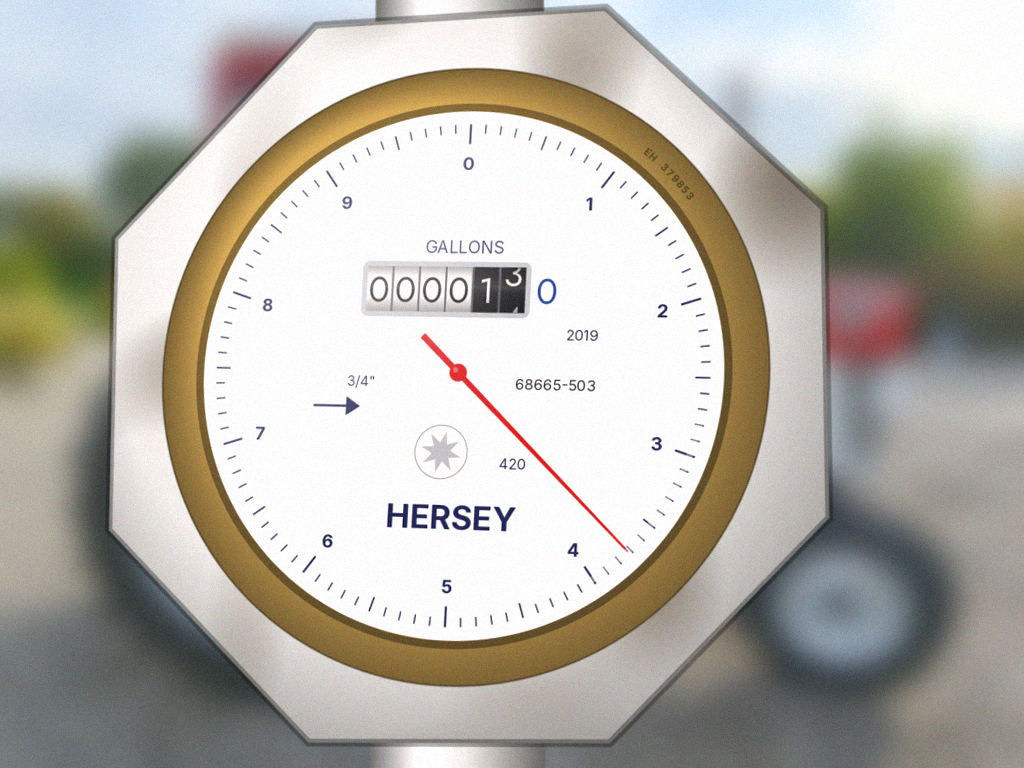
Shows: 133.7 gal
